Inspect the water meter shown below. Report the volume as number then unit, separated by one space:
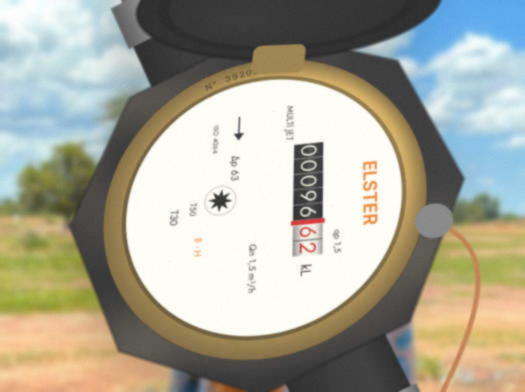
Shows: 96.62 kL
